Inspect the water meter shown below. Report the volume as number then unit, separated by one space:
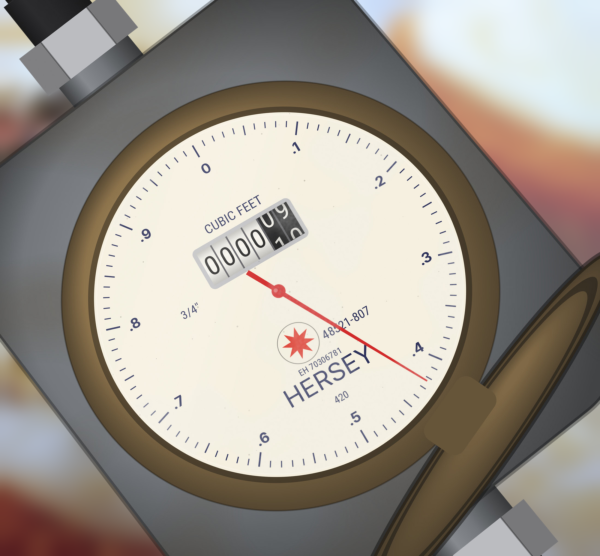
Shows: 9.42 ft³
